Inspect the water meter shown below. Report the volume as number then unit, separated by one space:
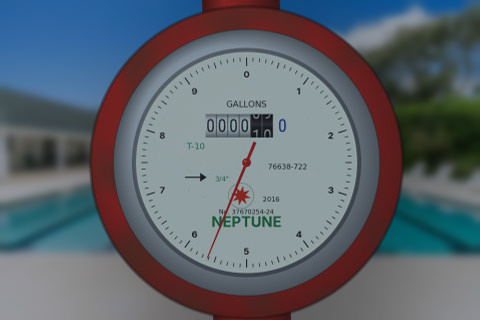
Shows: 95.6 gal
